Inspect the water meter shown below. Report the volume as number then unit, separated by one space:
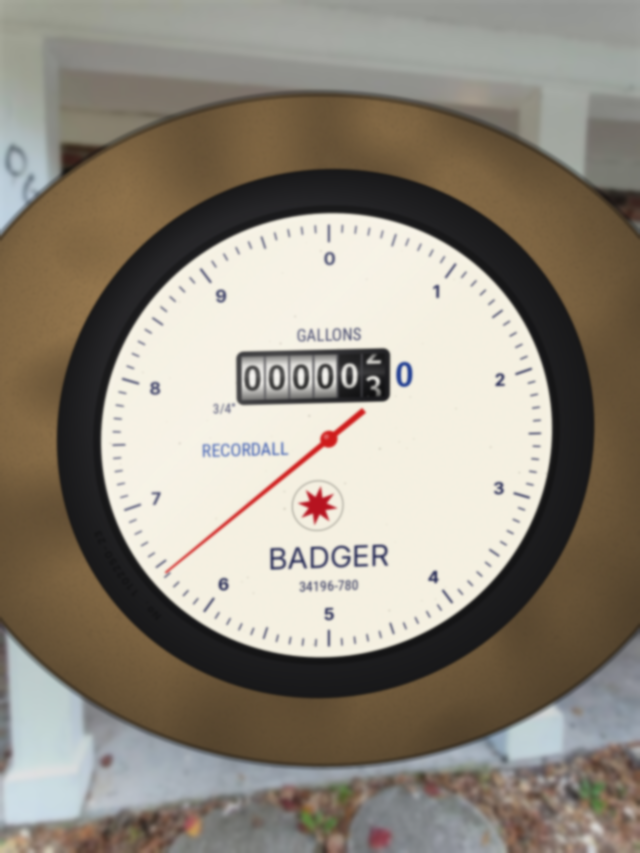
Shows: 26.4 gal
